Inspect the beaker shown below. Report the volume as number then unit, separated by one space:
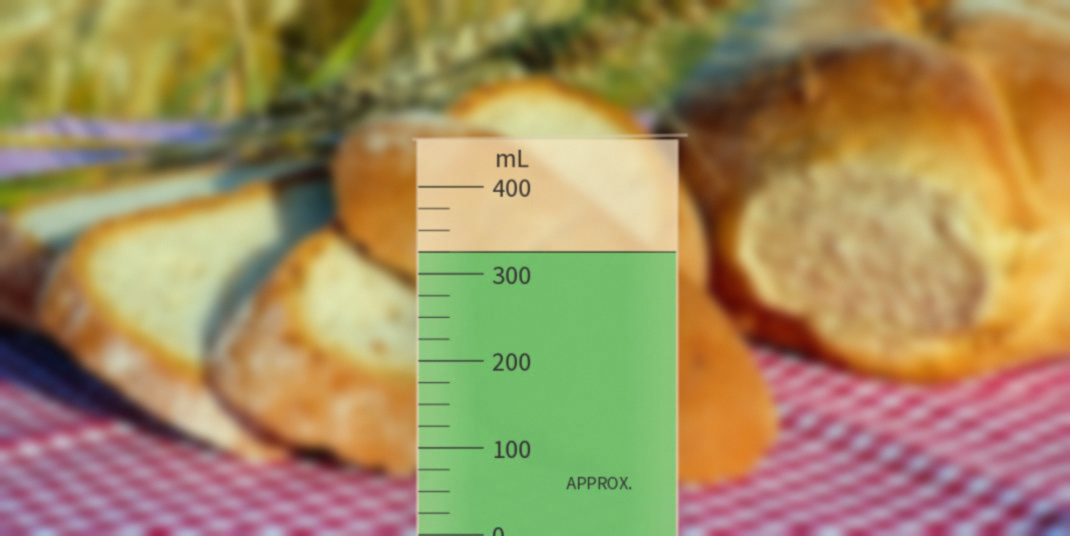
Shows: 325 mL
